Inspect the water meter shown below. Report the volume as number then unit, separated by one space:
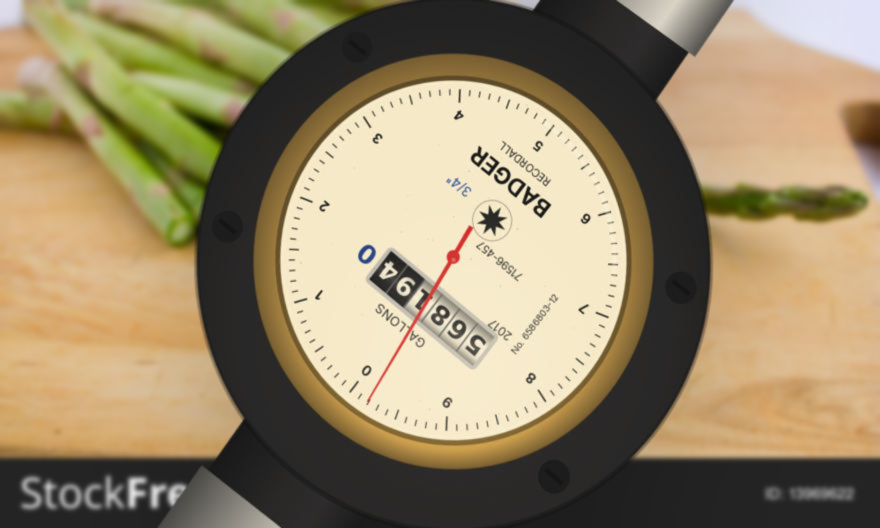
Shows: 5681939.8 gal
